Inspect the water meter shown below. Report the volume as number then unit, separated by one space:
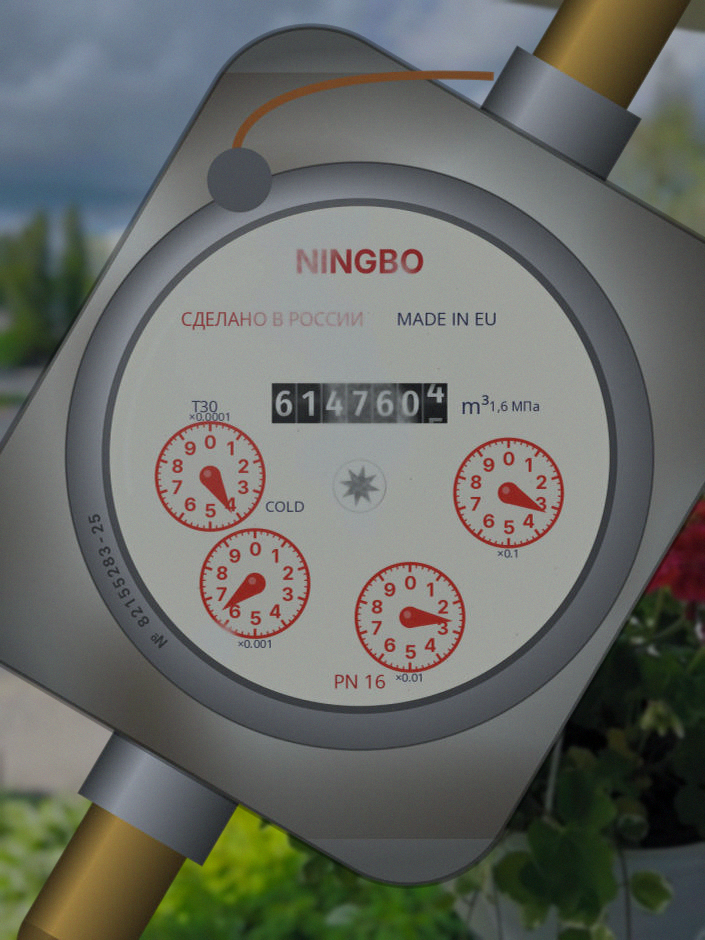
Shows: 6147604.3264 m³
